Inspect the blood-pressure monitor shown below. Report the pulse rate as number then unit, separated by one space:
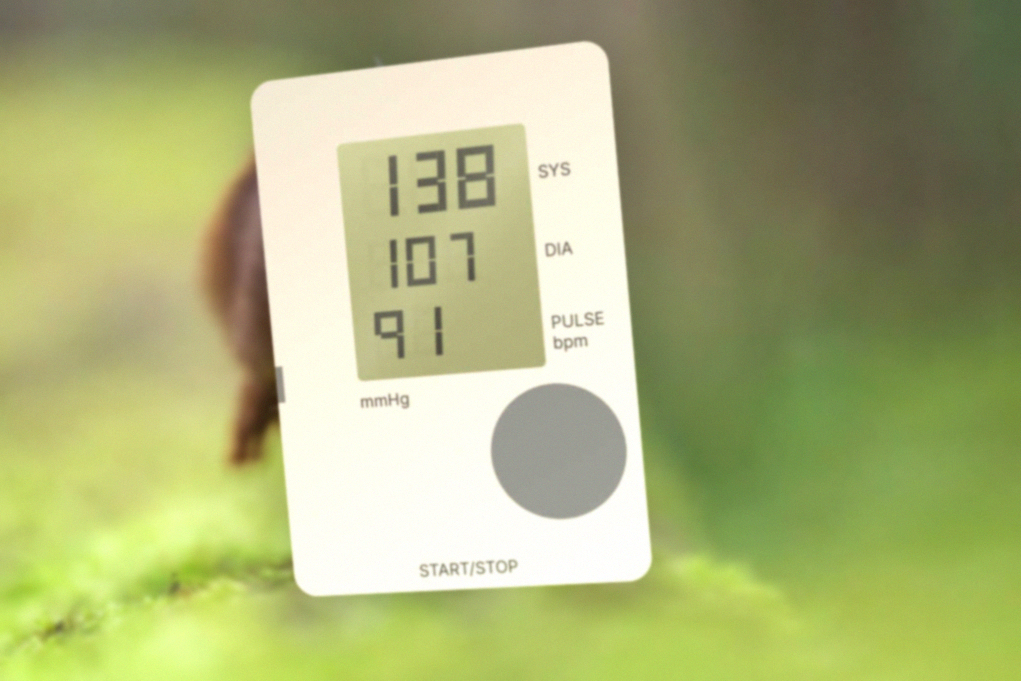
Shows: 91 bpm
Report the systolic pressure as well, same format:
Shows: 138 mmHg
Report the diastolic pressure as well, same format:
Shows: 107 mmHg
